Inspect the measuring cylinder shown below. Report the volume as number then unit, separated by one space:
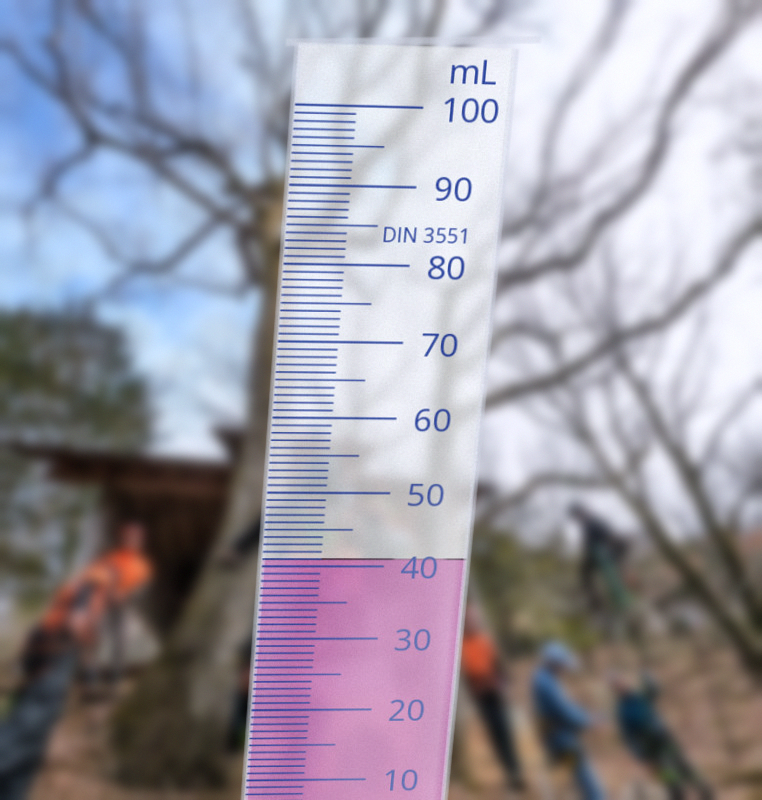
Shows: 41 mL
